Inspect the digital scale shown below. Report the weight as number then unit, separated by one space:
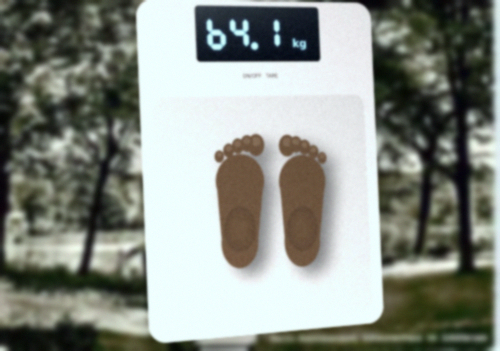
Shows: 64.1 kg
